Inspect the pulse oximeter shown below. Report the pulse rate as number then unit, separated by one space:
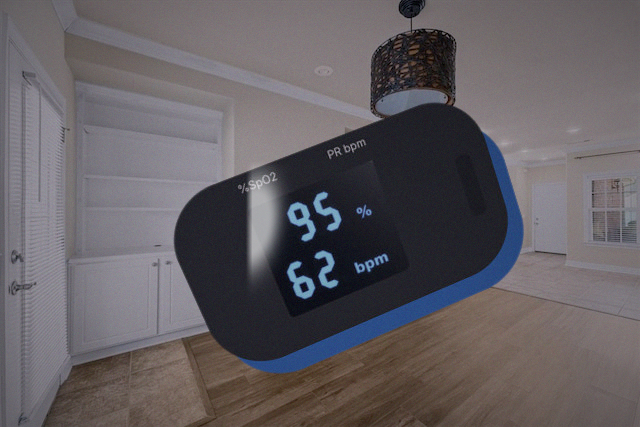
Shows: 62 bpm
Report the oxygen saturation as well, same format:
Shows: 95 %
